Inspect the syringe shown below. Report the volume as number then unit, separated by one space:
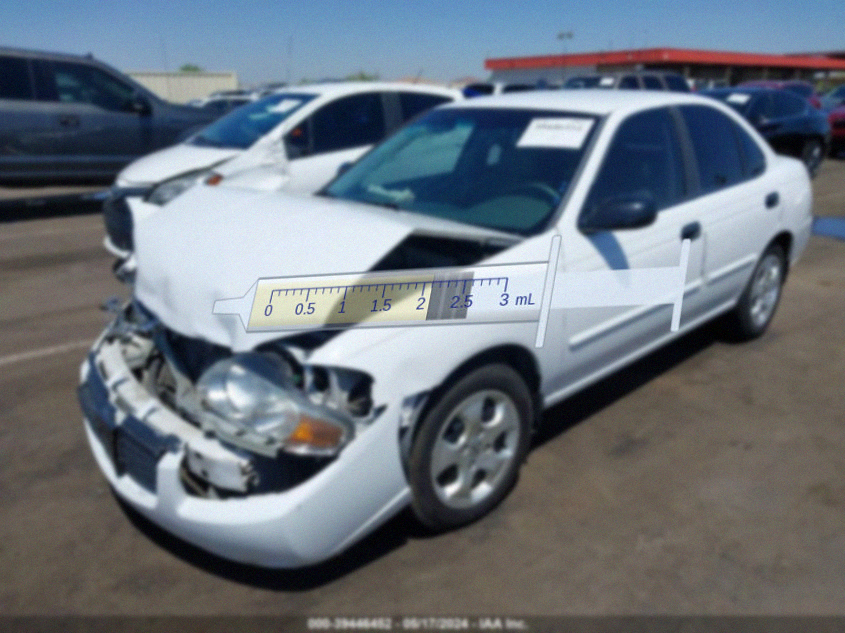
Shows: 2.1 mL
